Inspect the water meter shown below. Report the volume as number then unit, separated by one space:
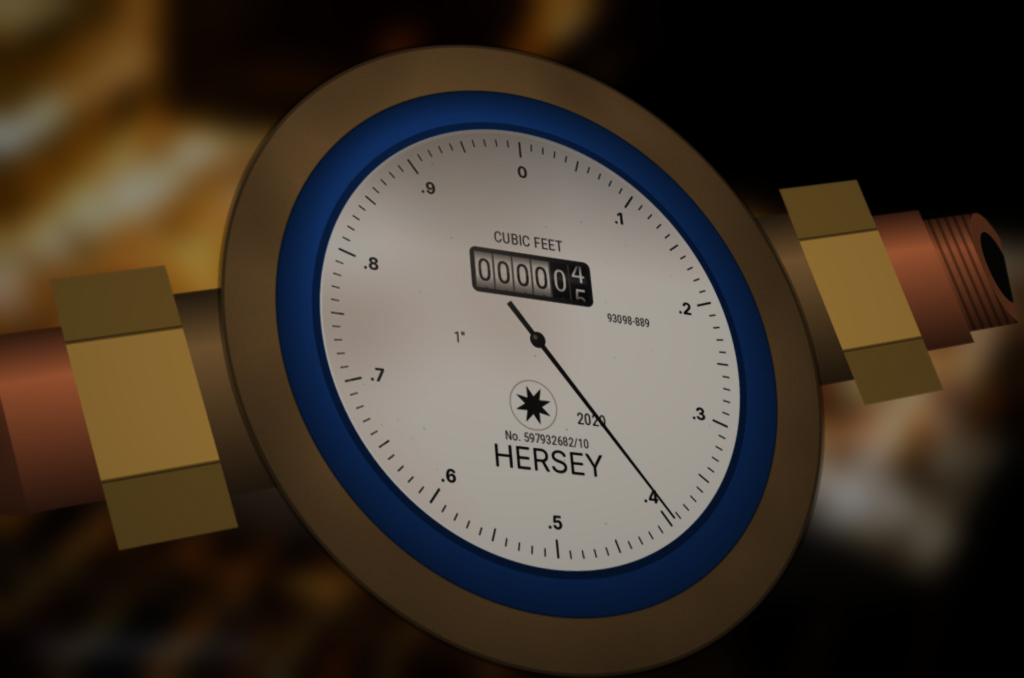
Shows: 4.39 ft³
